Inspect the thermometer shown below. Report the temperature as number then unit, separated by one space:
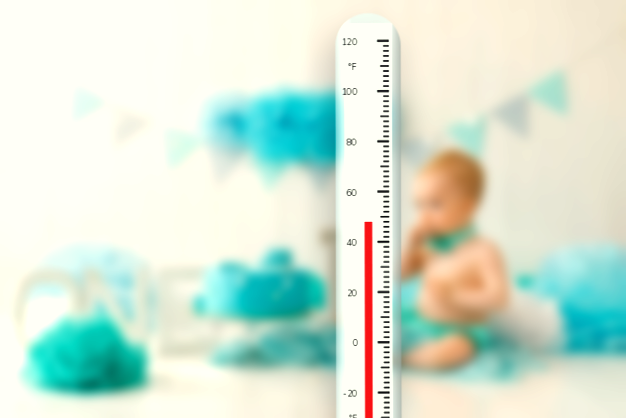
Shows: 48 °F
